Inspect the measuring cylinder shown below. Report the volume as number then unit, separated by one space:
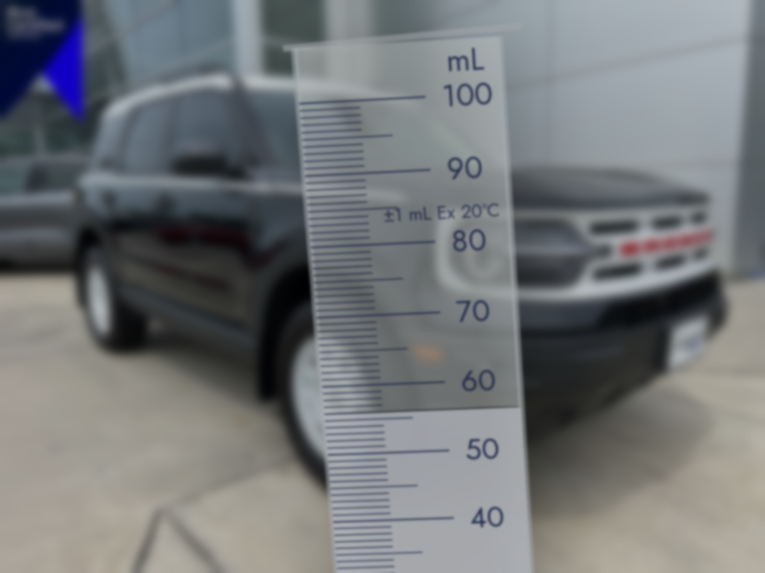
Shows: 56 mL
